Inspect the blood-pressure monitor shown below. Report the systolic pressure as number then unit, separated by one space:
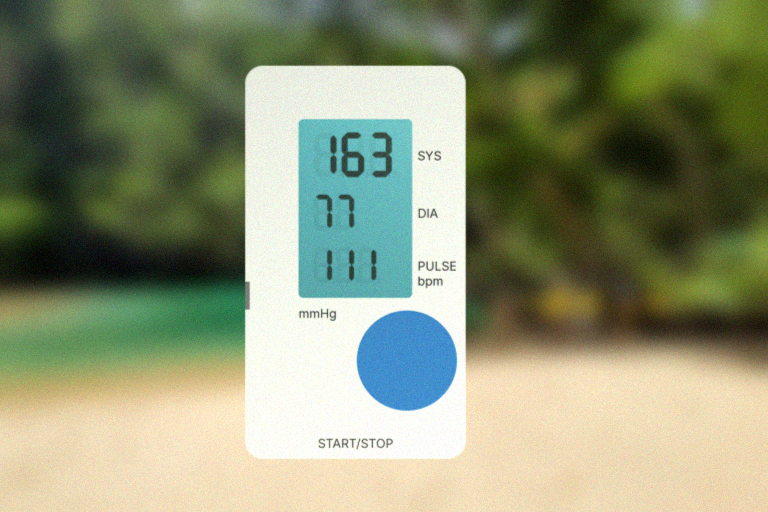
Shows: 163 mmHg
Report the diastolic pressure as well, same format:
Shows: 77 mmHg
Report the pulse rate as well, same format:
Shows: 111 bpm
